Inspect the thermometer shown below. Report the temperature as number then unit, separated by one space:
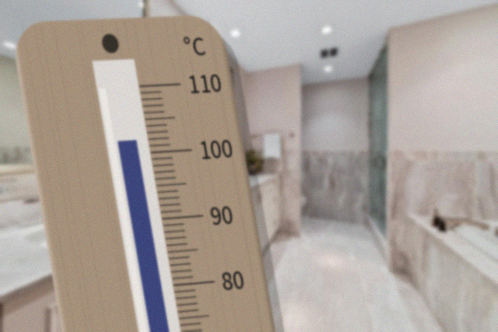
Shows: 102 °C
